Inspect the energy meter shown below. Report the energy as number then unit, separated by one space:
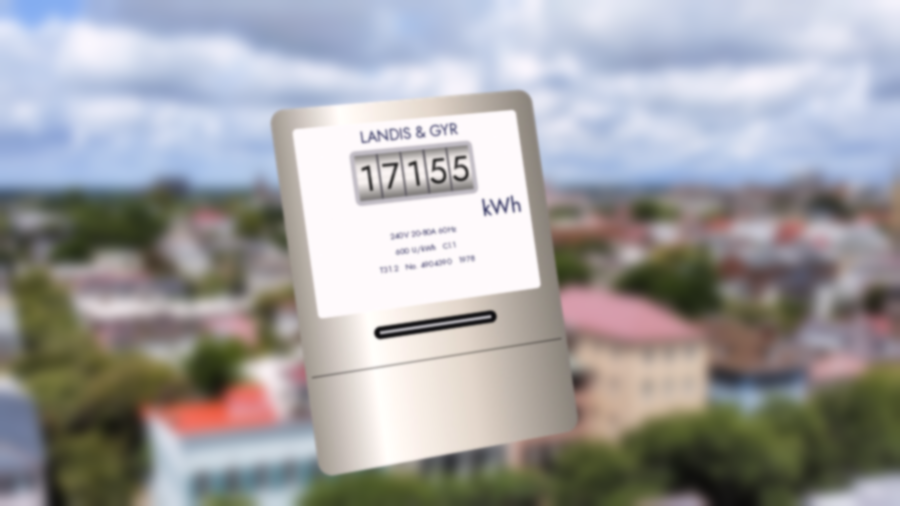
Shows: 17155 kWh
